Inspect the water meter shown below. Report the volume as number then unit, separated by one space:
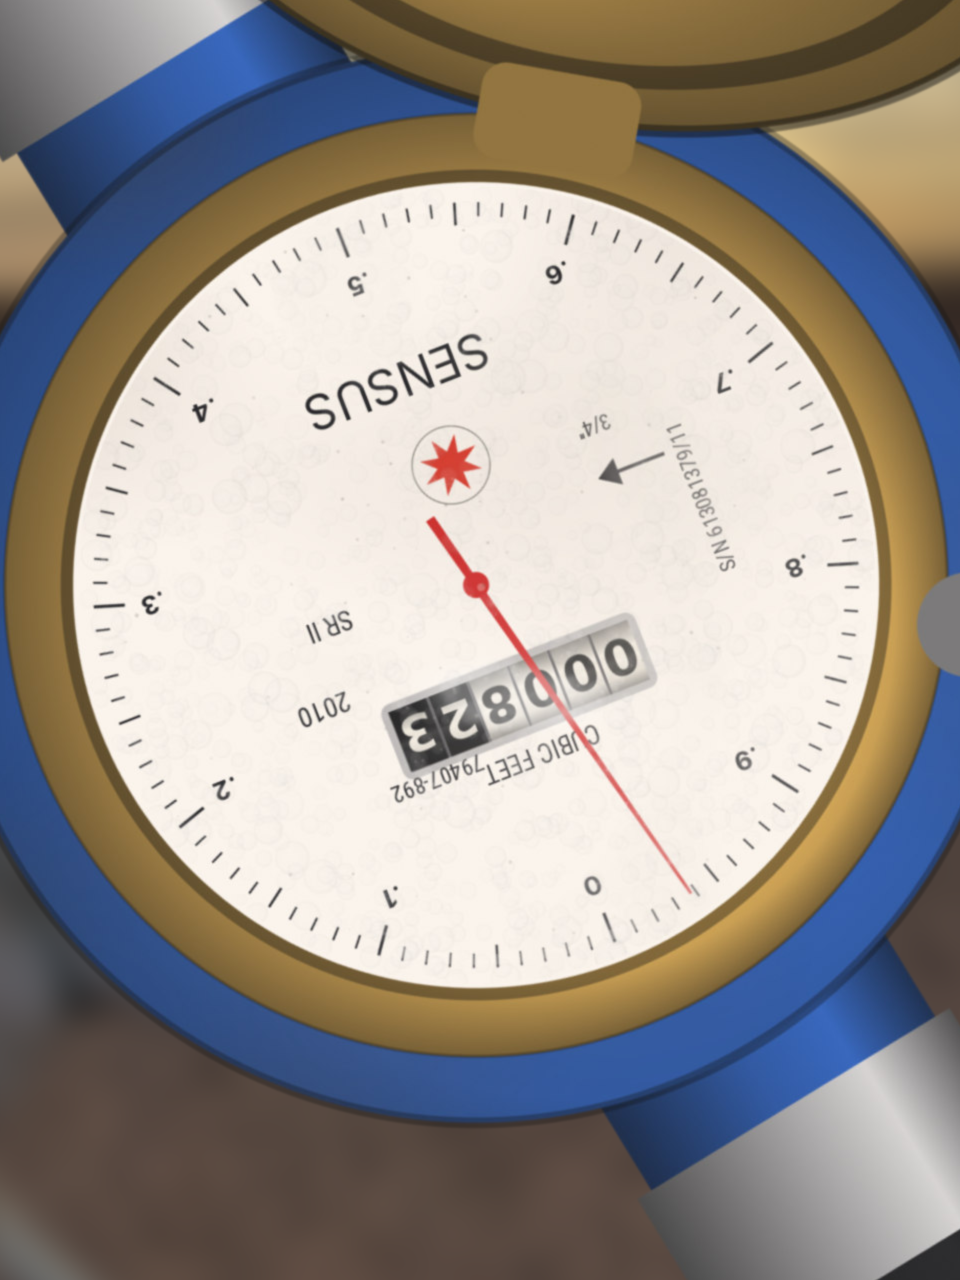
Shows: 822.96 ft³
